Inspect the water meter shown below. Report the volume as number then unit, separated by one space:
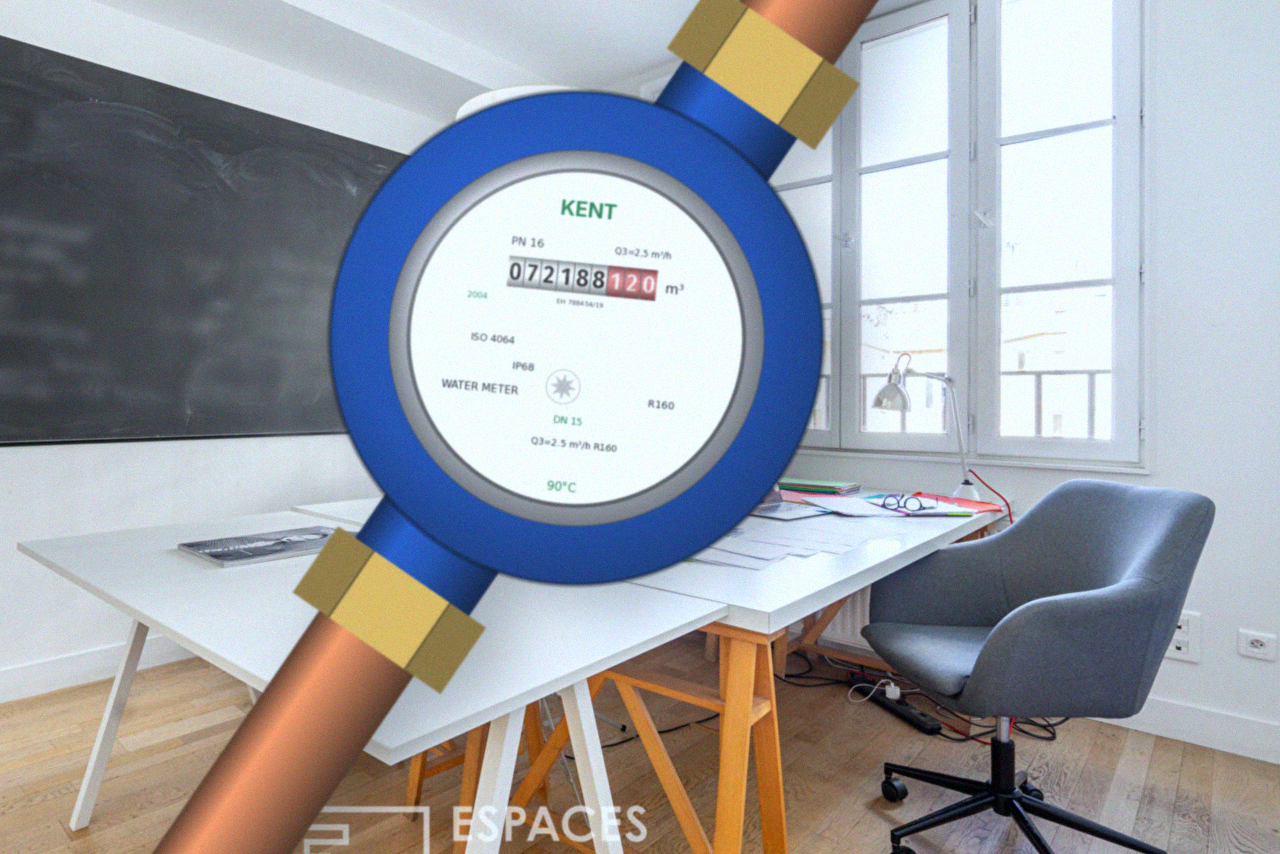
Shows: 72188.120 m³
